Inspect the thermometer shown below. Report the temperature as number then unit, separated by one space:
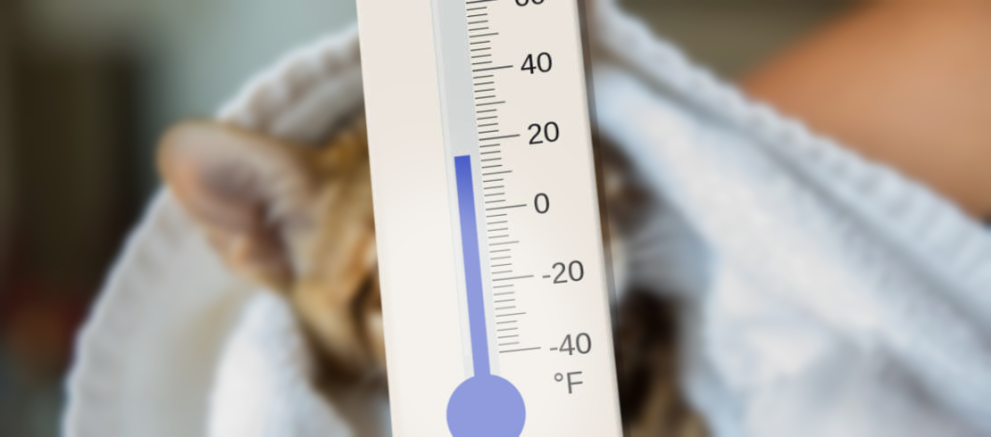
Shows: 16 °F
